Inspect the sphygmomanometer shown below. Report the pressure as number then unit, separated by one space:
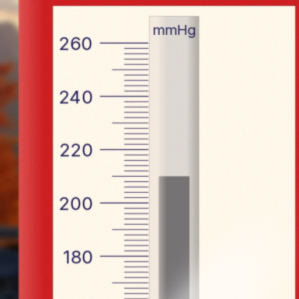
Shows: 210 mmHg
